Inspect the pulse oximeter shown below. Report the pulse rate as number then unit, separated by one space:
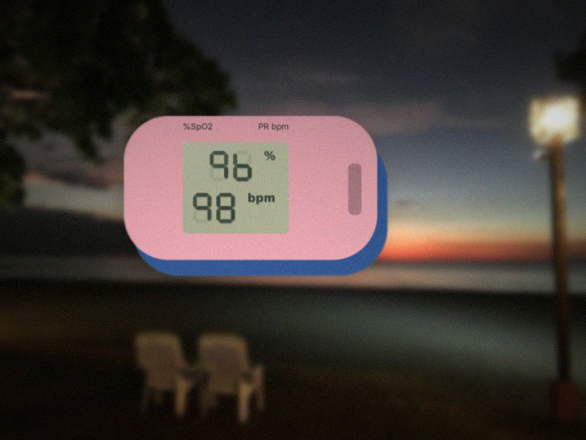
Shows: 98 bpm
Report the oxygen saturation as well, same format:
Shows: 96 %
